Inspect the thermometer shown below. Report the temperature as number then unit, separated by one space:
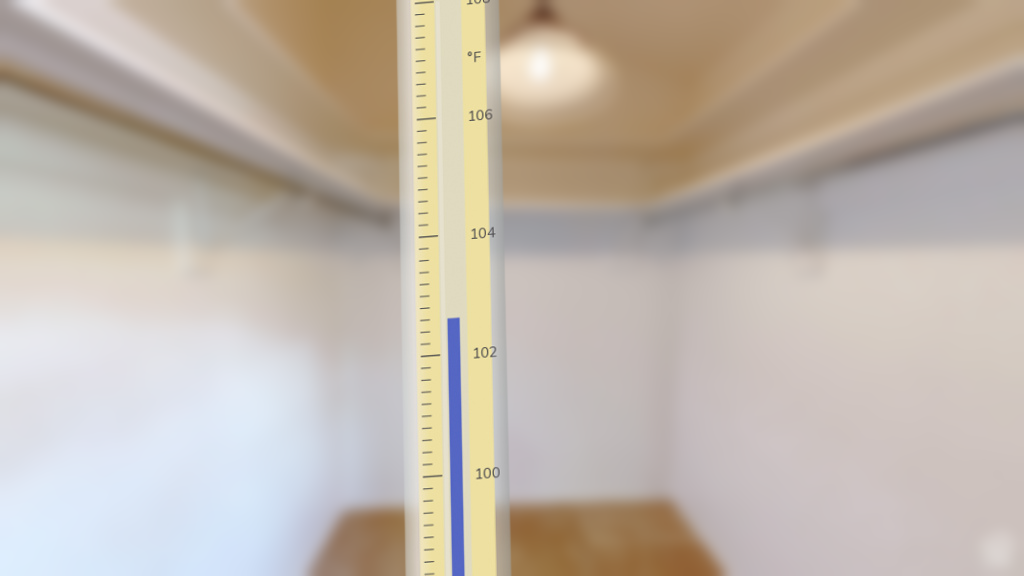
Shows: 102.6 °F
